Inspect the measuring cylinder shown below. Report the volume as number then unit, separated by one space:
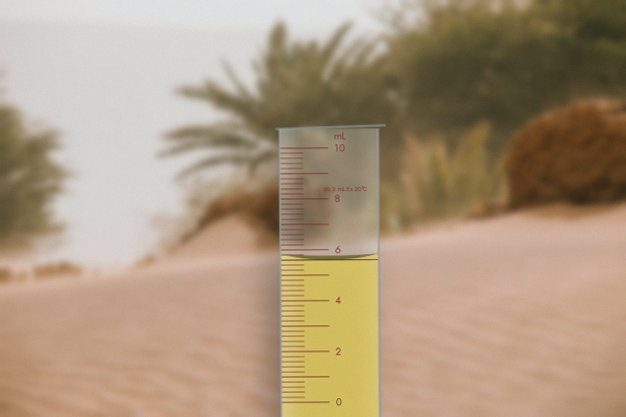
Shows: 5.6 mL
